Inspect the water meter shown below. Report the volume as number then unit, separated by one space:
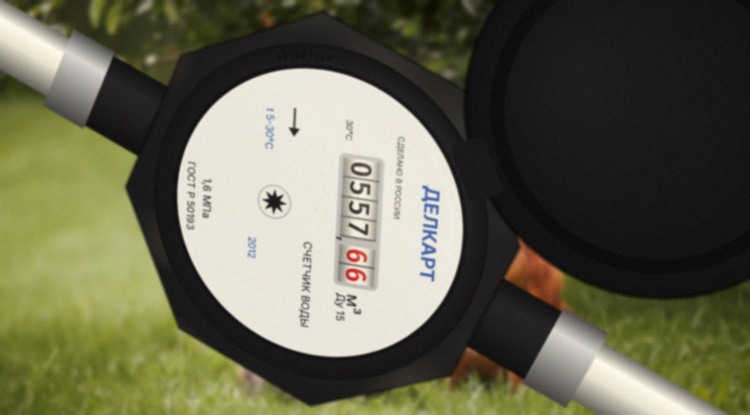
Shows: 557.66 m³
